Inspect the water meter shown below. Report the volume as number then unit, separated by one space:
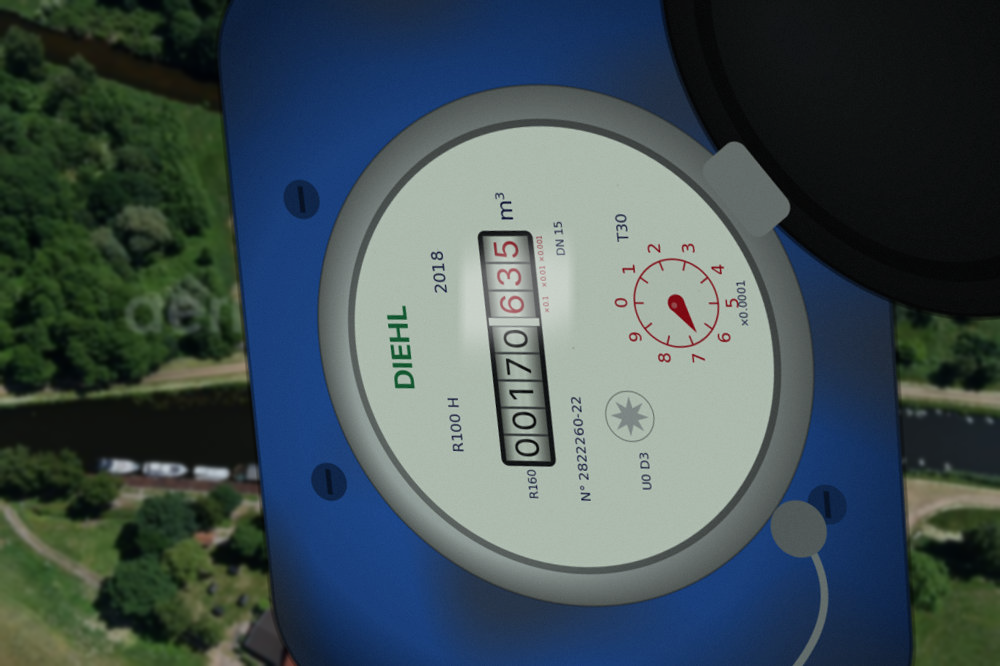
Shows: 170.6356 m³
